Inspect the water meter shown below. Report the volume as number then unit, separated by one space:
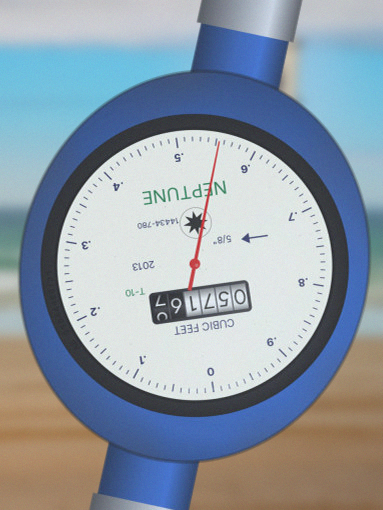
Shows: 57166.55 ft³
